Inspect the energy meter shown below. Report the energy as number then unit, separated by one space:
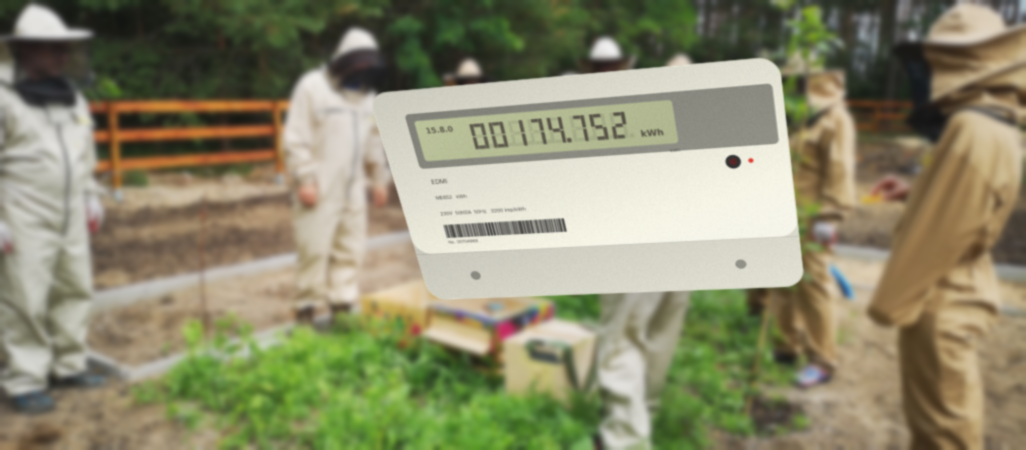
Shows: 174.752 kWh
